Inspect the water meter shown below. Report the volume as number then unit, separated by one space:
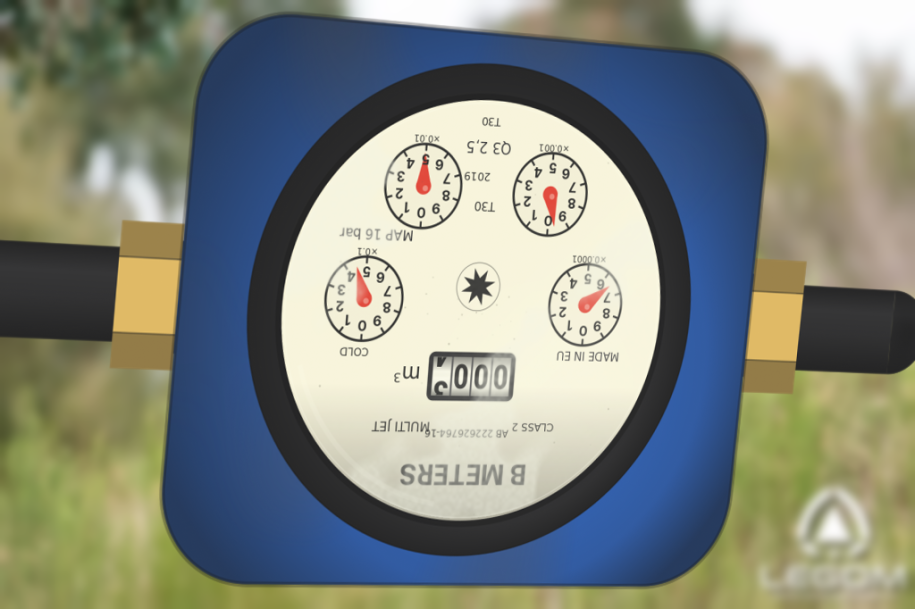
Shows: 3.4496 m³
